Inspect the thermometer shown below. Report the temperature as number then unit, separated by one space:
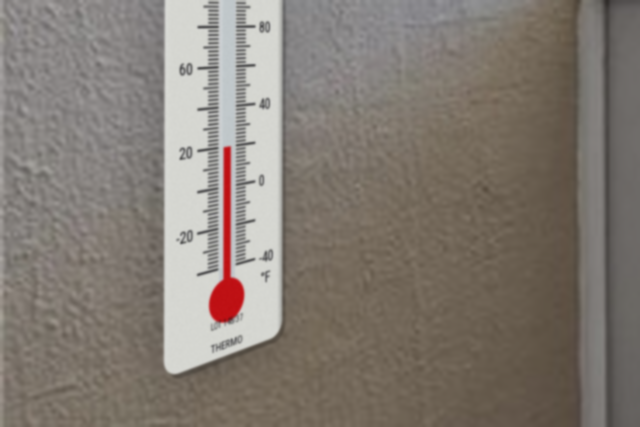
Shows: 20 °F
